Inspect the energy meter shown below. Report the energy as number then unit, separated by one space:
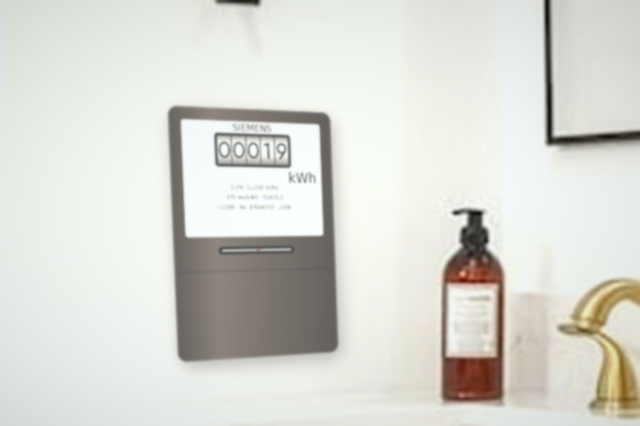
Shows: 19 kWh
